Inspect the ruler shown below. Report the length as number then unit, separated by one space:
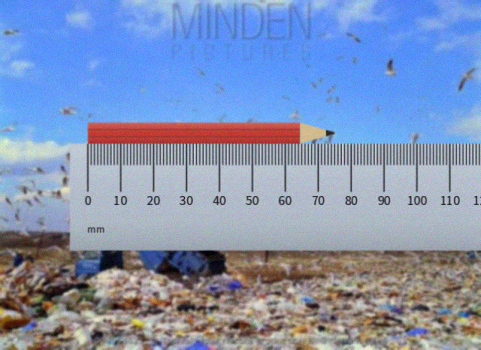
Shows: 75 mm
